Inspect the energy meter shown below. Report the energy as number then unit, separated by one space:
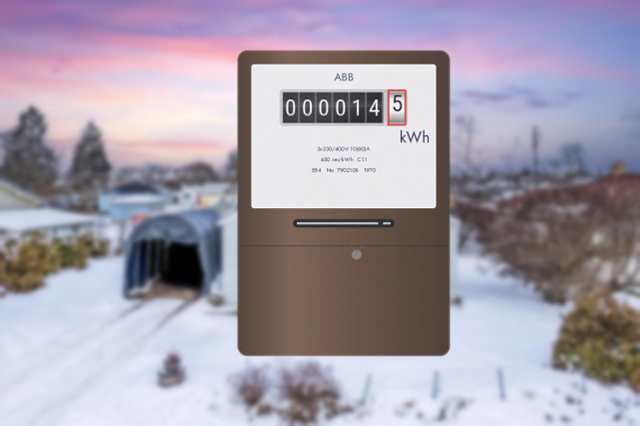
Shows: 14.5 kWh
